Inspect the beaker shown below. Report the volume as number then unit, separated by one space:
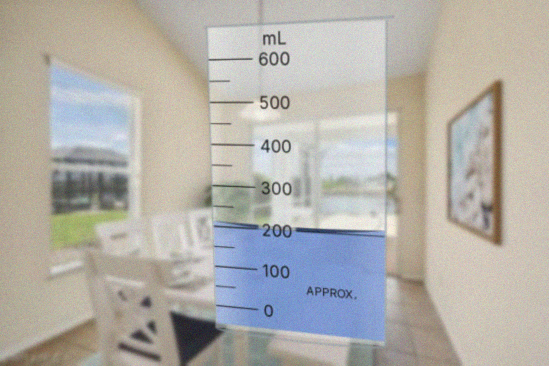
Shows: 200 mL
